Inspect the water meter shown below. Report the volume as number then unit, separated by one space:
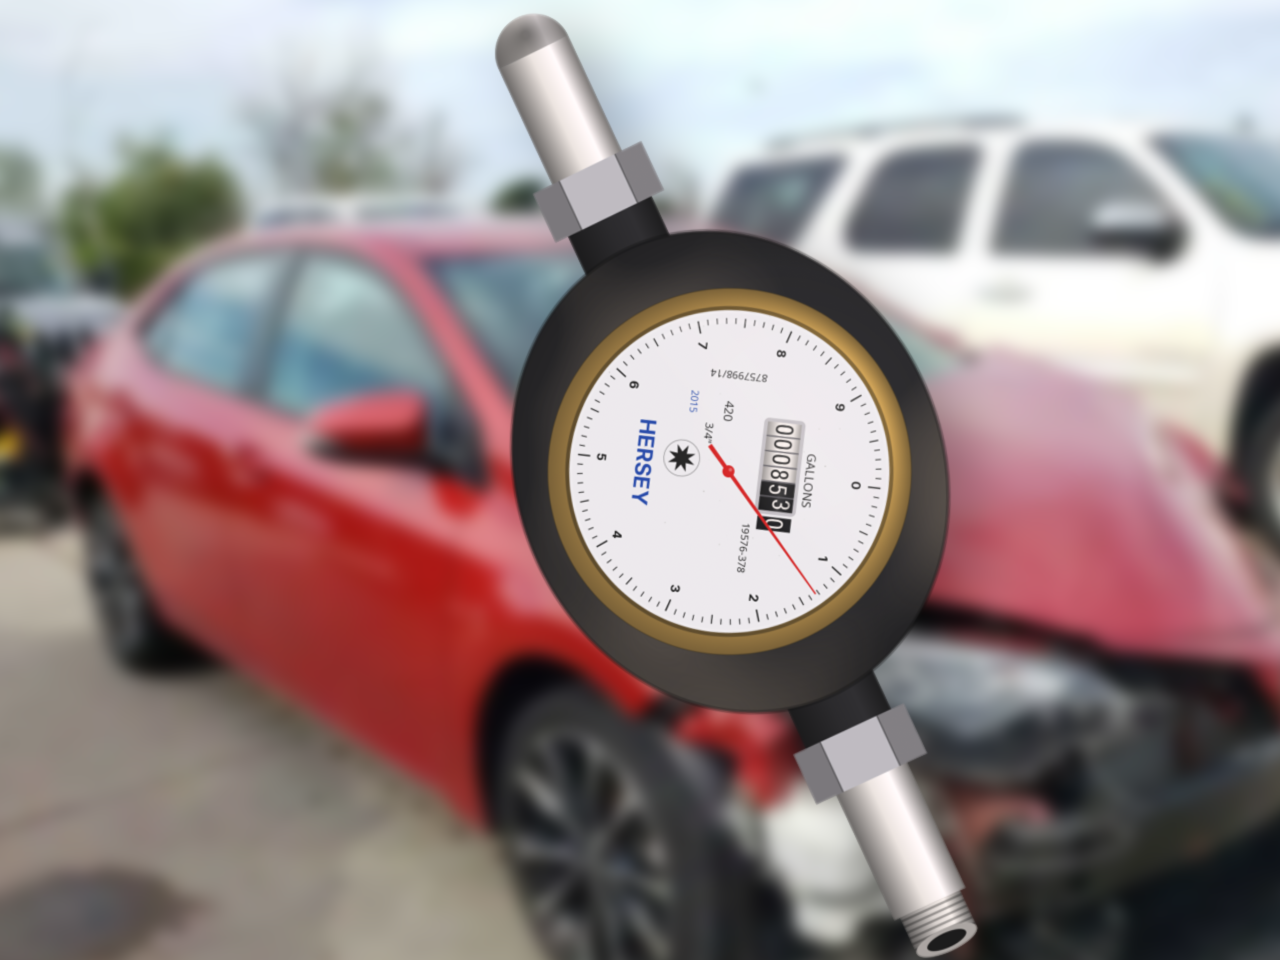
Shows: 8531.3 gal
